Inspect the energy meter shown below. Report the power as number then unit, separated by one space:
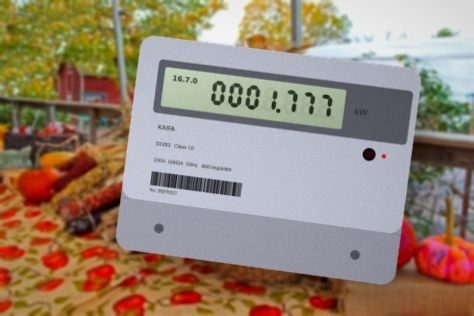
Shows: 1.777 kW
